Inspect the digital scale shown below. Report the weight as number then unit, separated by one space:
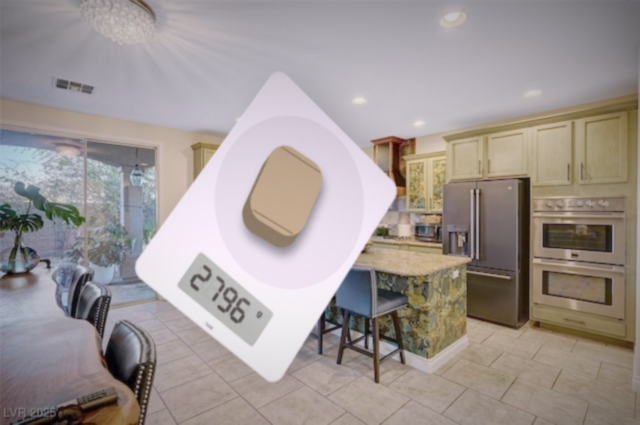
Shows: 2796 g
